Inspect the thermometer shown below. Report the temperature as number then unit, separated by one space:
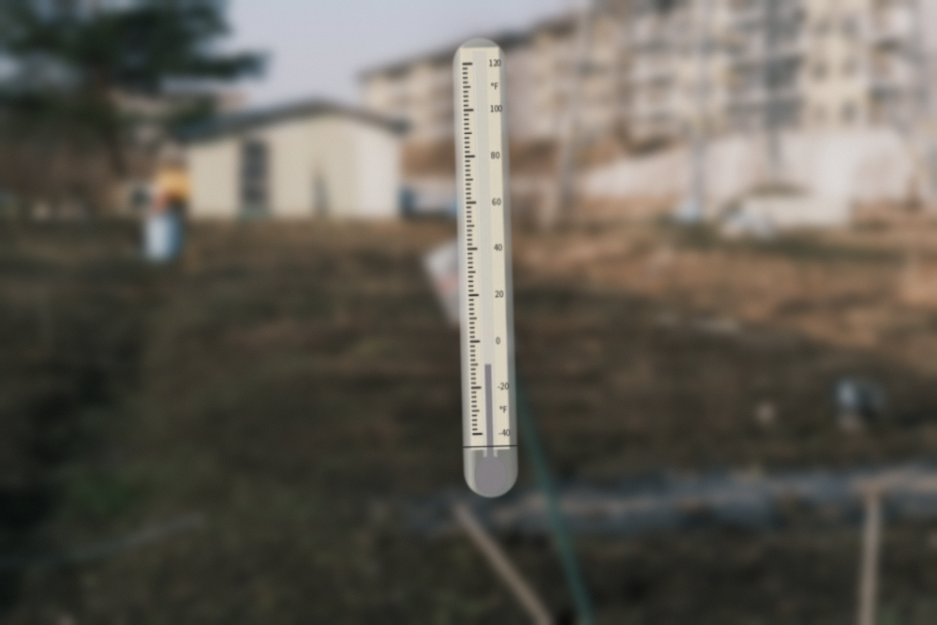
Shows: -10 °F
